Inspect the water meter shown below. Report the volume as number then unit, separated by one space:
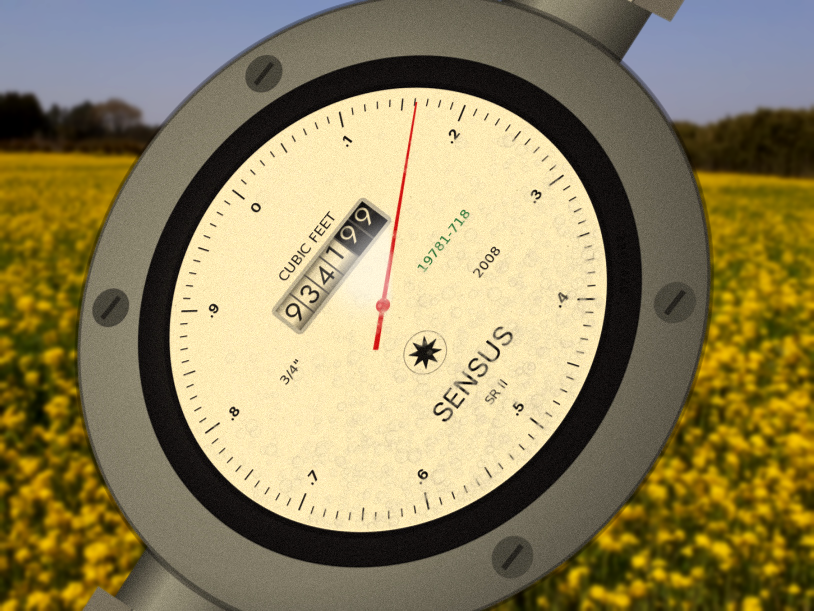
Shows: 934199.16 ft³
